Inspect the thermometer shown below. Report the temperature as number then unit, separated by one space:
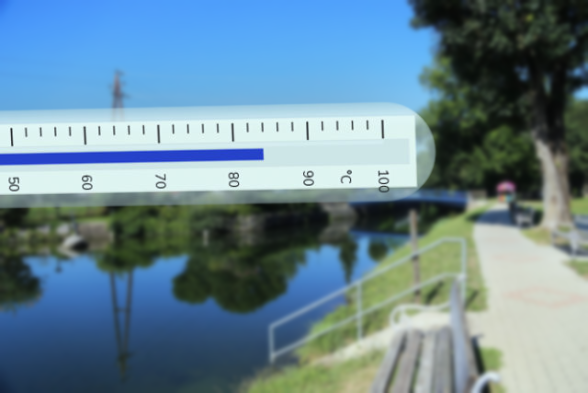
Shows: 84 °C
